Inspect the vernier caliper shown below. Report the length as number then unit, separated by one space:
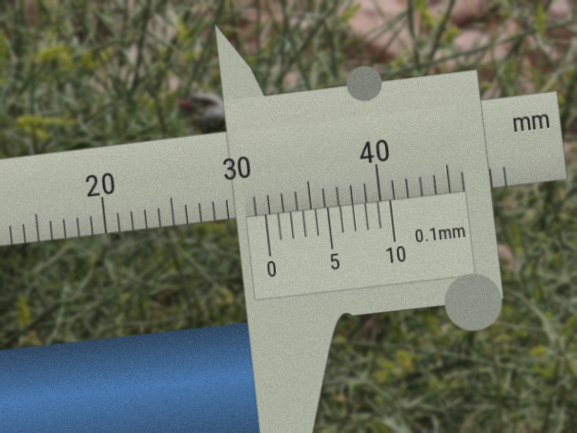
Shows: 31.7 mm
